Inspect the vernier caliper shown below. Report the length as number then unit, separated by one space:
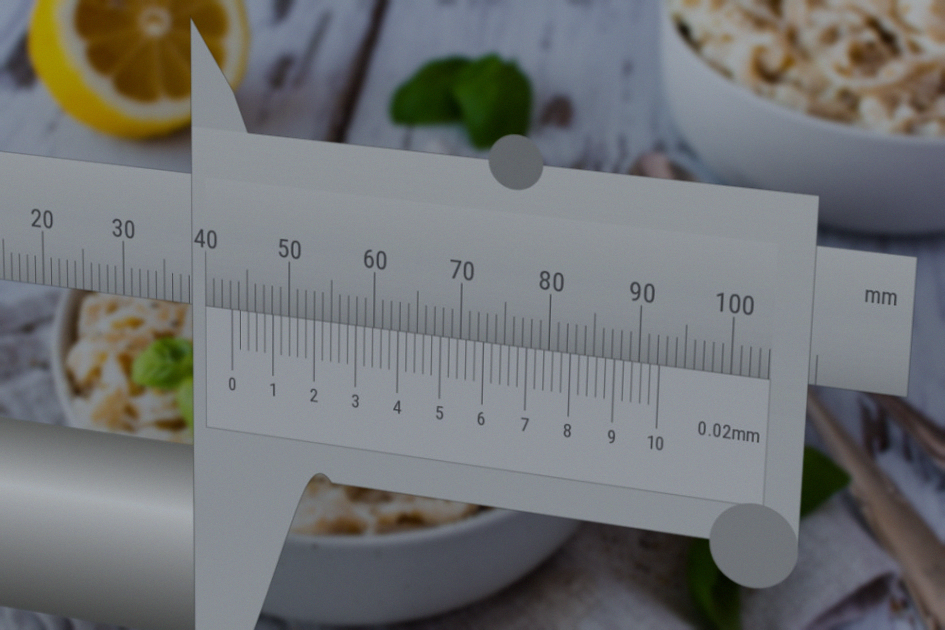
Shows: 43.2 mm
